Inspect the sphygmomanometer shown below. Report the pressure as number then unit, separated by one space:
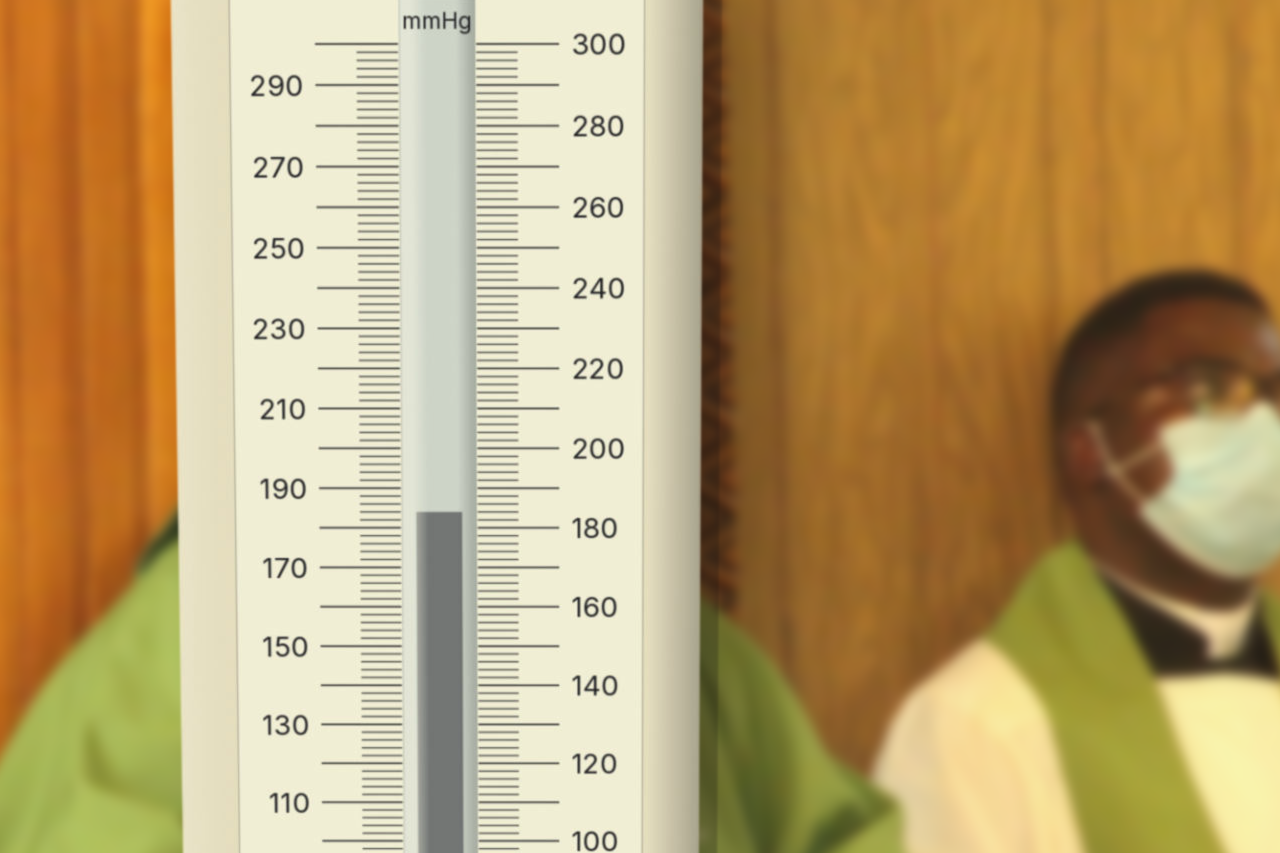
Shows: 184 mmHg
